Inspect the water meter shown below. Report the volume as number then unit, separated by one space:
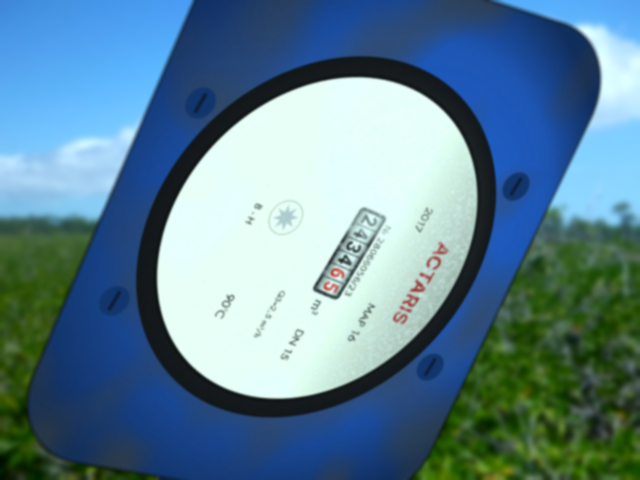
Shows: 2434.65 m³
